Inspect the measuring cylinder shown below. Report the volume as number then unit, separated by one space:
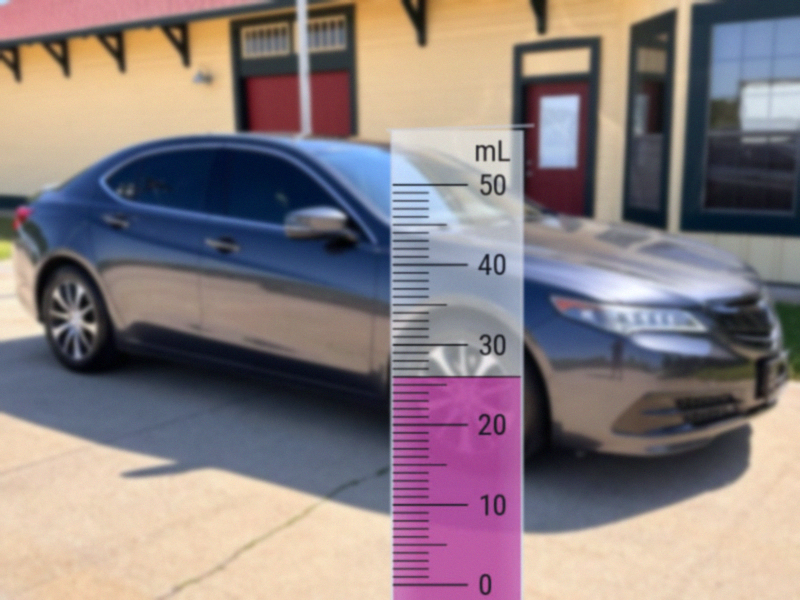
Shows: 26 mL
